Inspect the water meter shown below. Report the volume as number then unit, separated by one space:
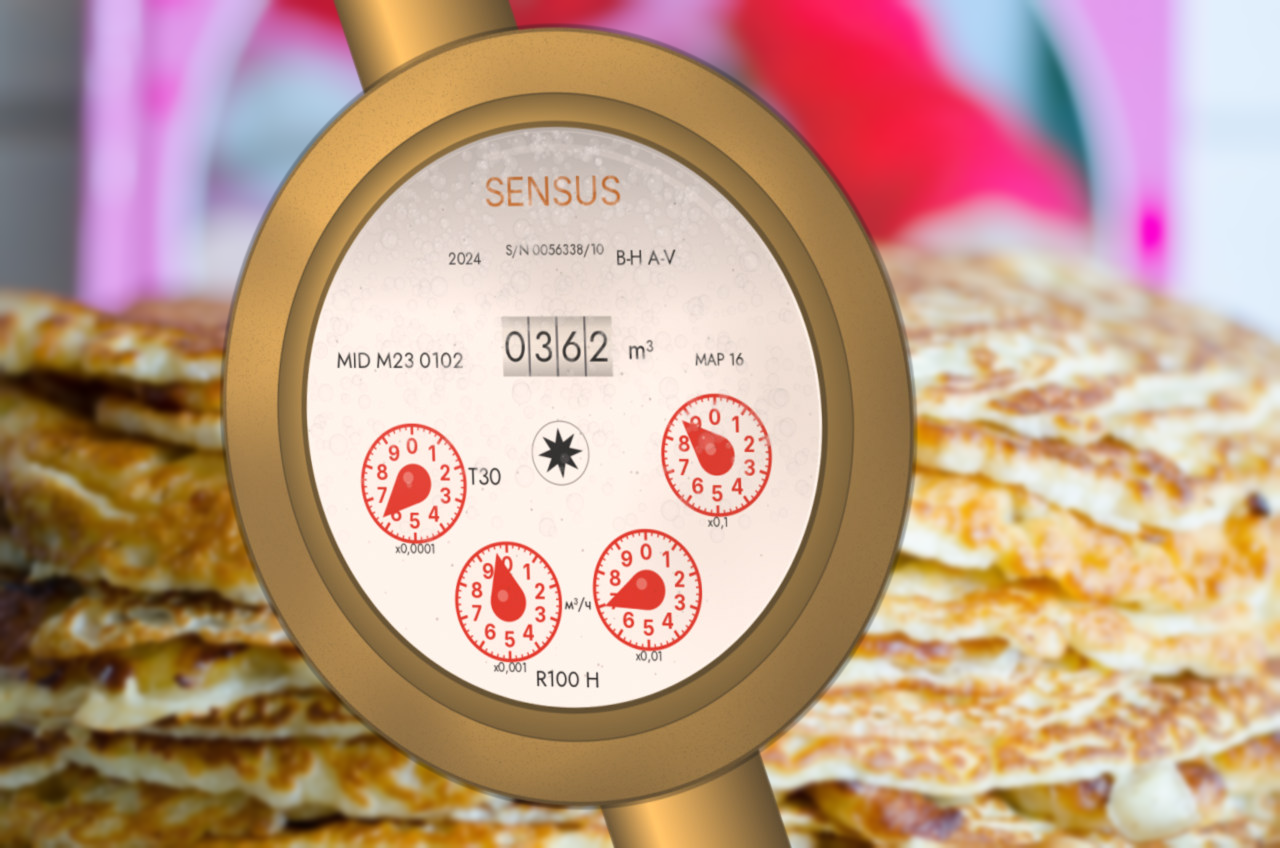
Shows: 362.8696 m³
